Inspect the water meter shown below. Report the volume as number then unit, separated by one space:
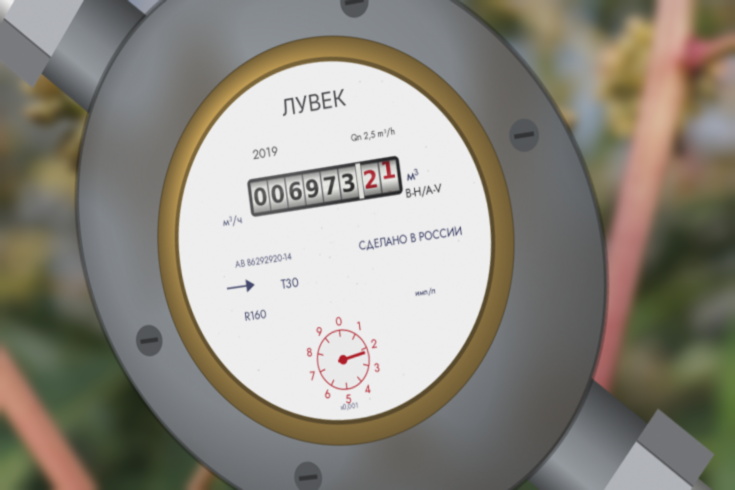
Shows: 6973.212 m³
